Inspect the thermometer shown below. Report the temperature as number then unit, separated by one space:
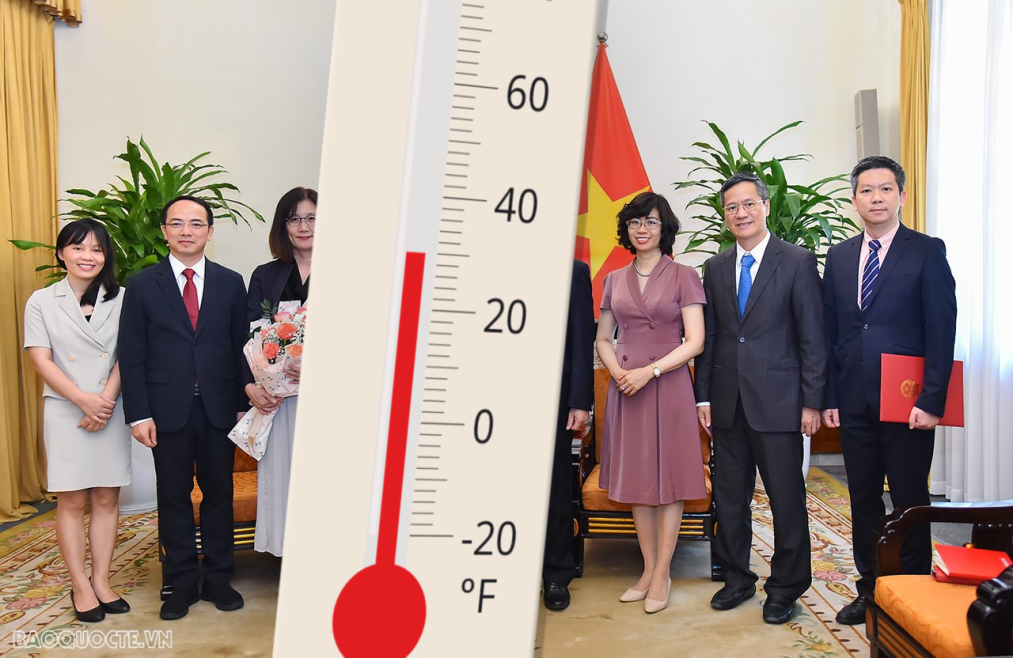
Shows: 30 °F
